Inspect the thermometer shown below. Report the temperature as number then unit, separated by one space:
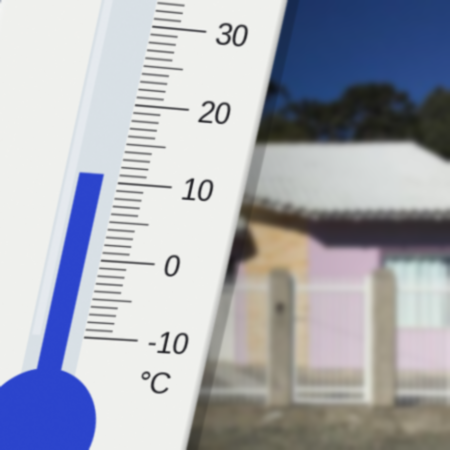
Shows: 11 °C
